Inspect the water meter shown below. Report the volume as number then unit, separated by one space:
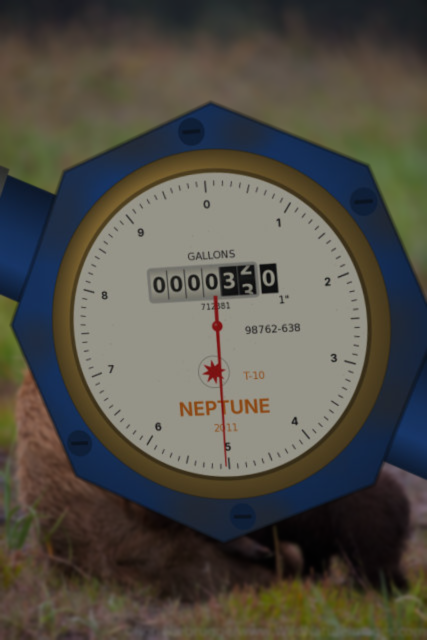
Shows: 325.0 gal
